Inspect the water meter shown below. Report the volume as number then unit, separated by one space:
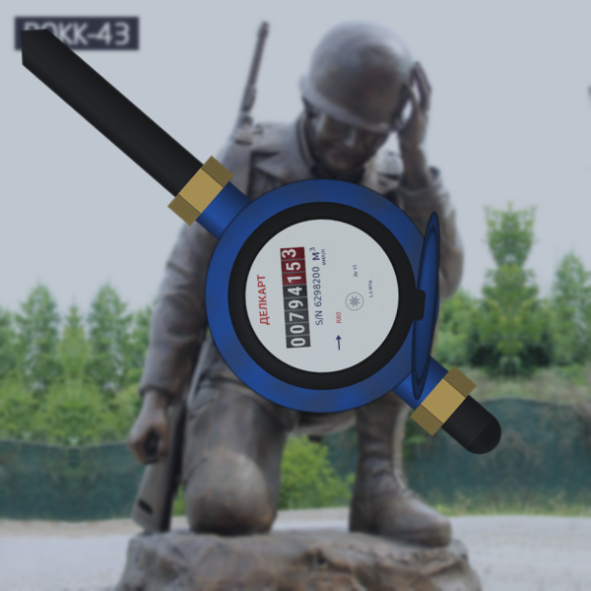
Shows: 794.153 m³
